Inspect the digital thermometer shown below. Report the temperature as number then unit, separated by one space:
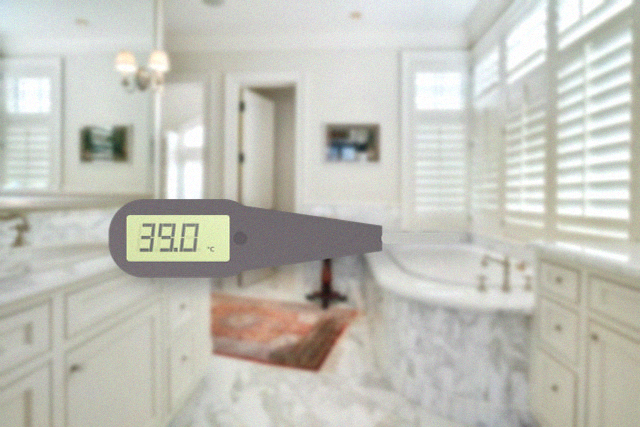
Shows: 39.0 °C
